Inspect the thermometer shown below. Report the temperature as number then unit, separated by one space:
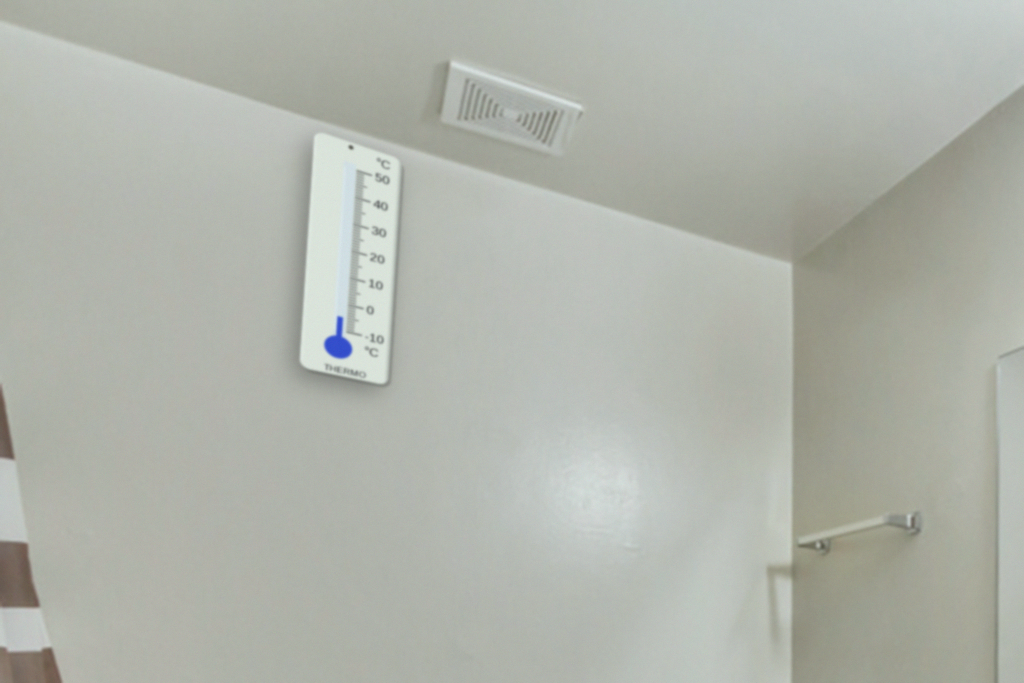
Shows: -5 °C
